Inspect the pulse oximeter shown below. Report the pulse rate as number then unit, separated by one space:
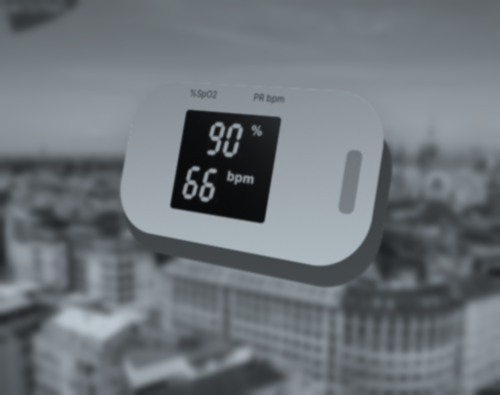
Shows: 66 bpm
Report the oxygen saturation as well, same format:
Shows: 90 %
